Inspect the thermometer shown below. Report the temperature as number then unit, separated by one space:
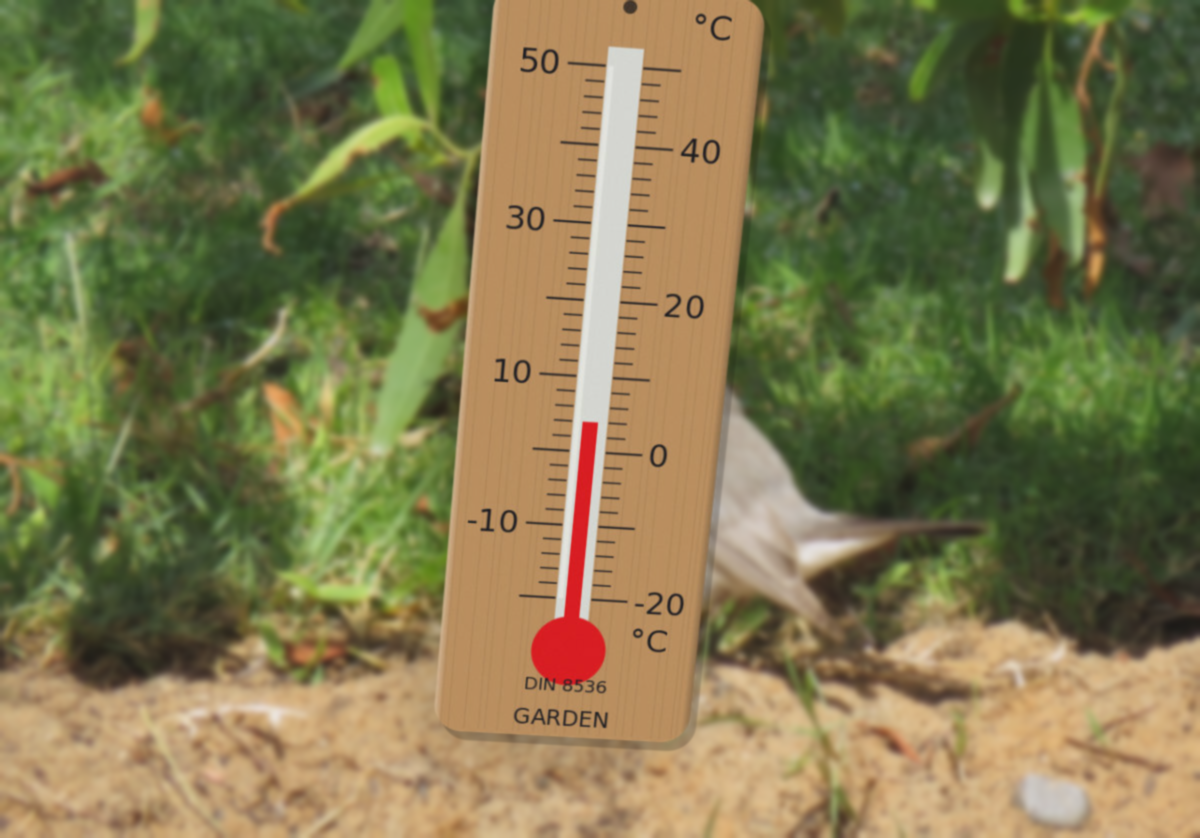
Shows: 4 °C
